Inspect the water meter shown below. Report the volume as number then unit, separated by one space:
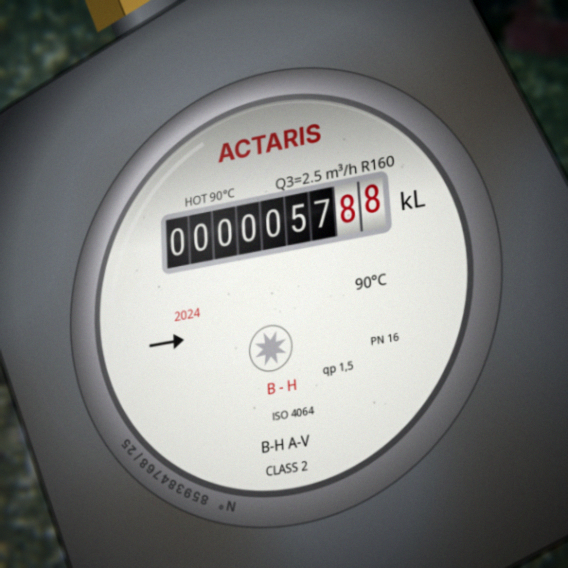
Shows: 57.88 kL
